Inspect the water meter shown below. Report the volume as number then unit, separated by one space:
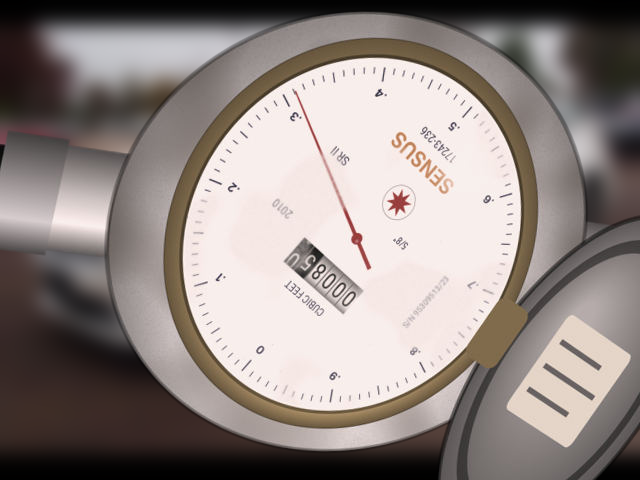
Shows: 850.31 ft³
